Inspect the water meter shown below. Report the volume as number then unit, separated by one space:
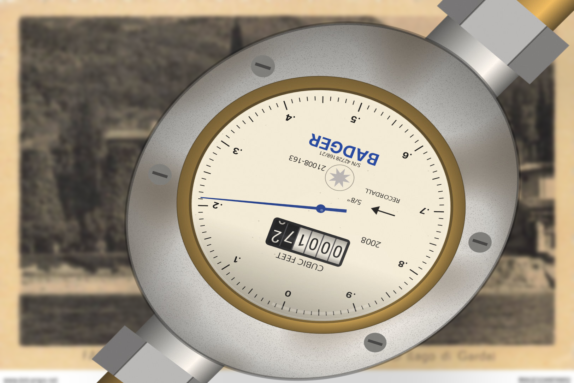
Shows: 172.21 ft³
